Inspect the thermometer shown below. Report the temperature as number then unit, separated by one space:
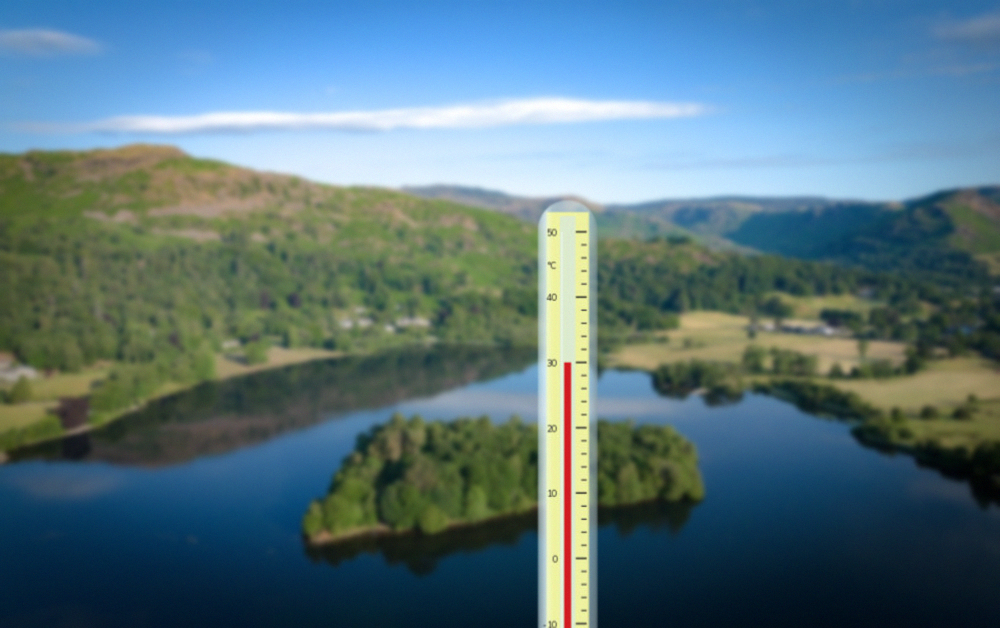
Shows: 30 °C
